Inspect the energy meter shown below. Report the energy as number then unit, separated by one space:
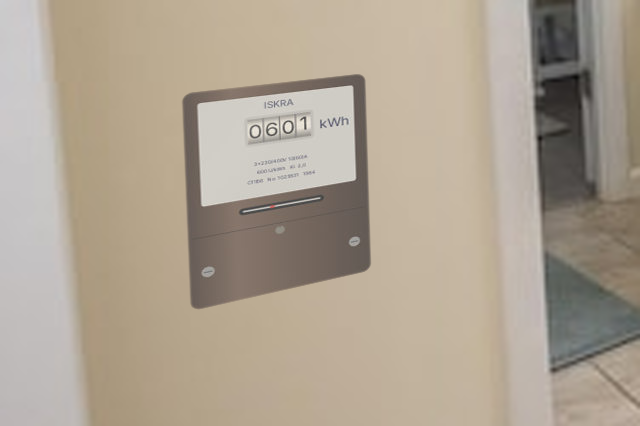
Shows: 601 kWh
